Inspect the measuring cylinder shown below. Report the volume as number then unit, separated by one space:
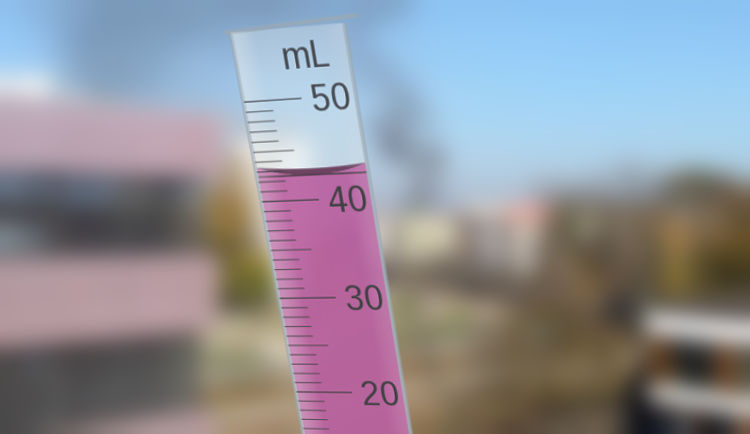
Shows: 42.5 mL
